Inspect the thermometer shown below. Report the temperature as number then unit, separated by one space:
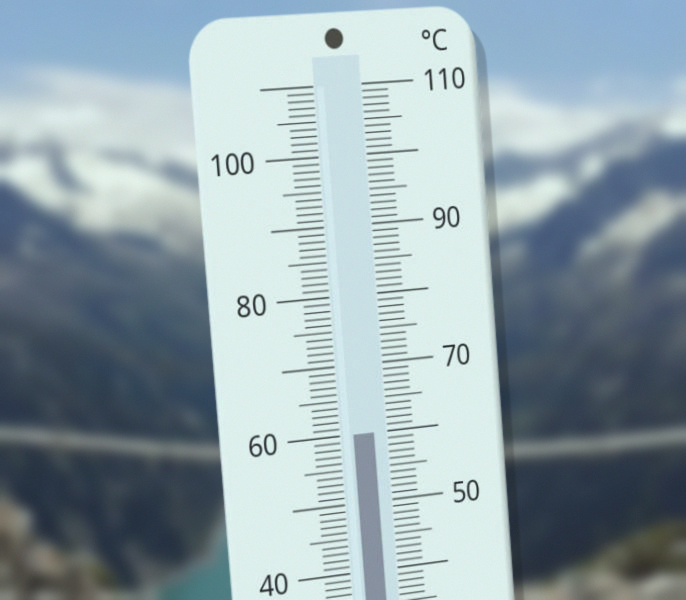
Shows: 60 °C
